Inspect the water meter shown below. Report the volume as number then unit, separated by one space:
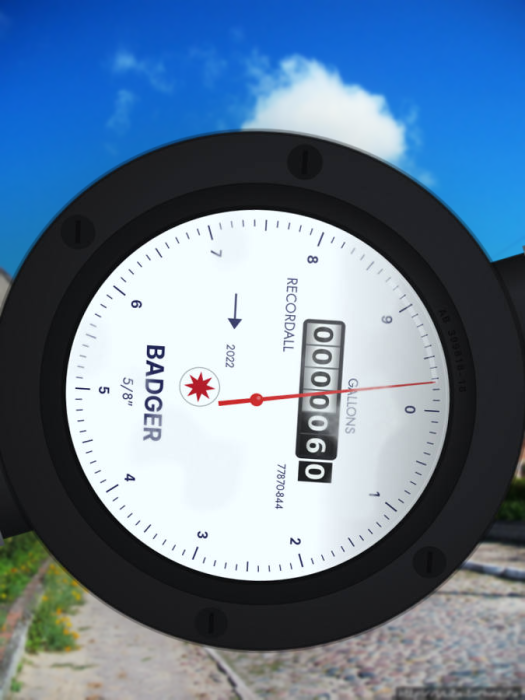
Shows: 59.7 gal
